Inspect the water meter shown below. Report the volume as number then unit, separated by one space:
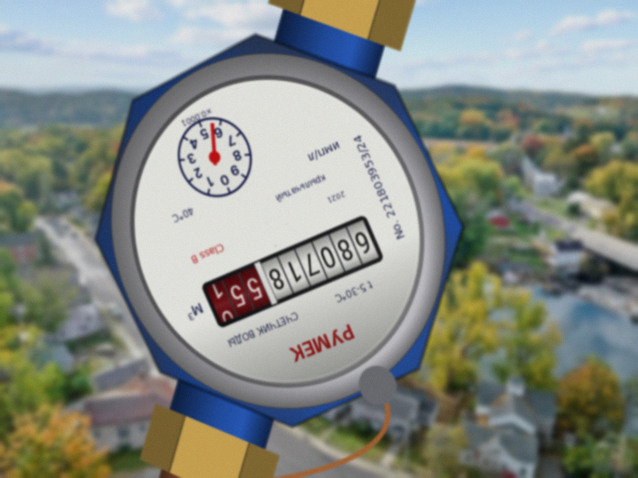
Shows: 680718.5505 m³
